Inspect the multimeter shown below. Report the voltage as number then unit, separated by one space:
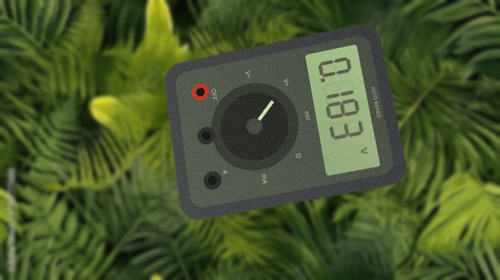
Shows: 0.183 V
